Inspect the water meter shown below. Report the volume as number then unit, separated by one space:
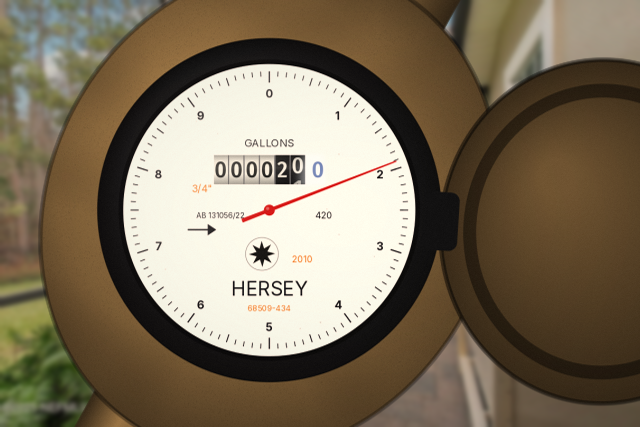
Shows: 201.9 gal
